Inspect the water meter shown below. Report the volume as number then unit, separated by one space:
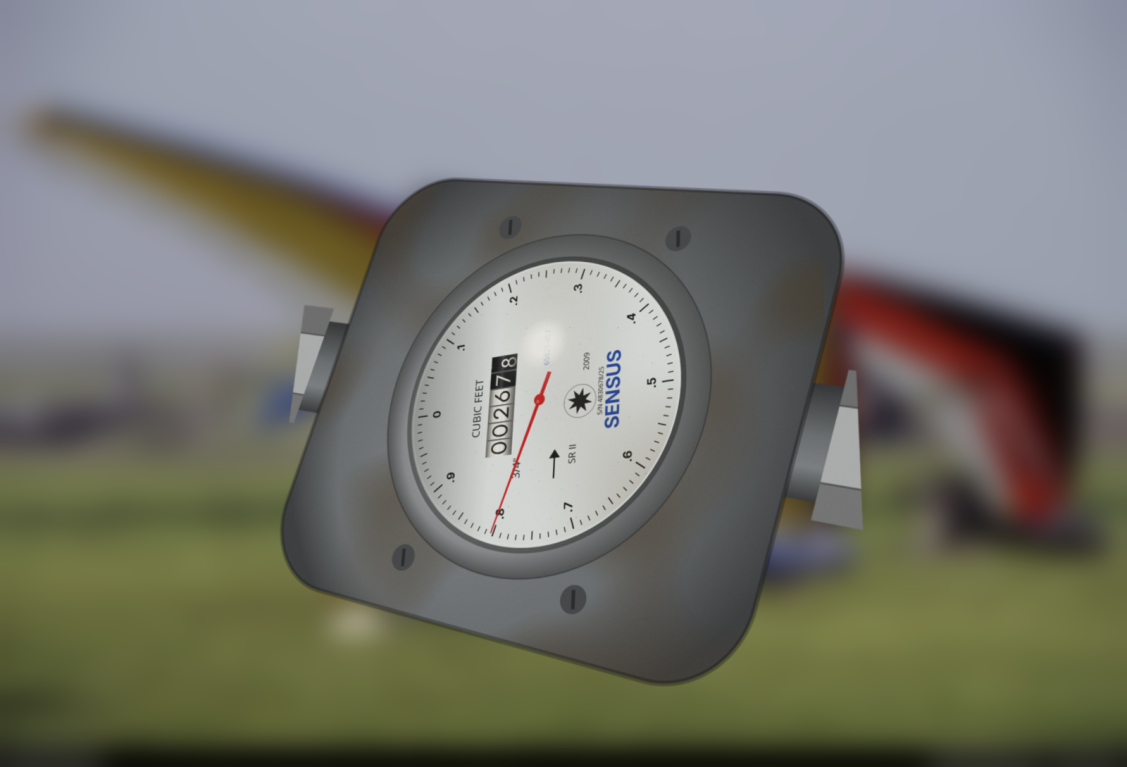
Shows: 2677.80 ft³
